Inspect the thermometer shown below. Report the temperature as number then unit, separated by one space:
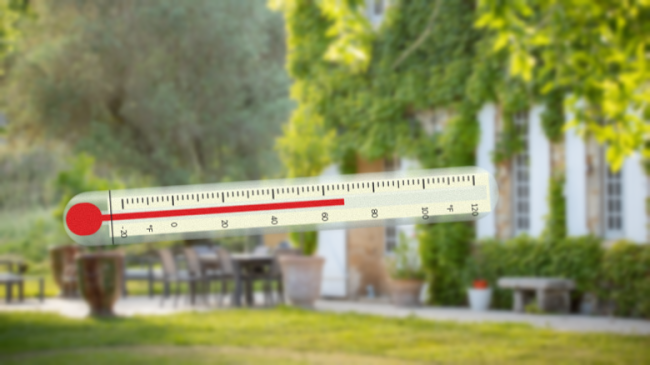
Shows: 68 °F
